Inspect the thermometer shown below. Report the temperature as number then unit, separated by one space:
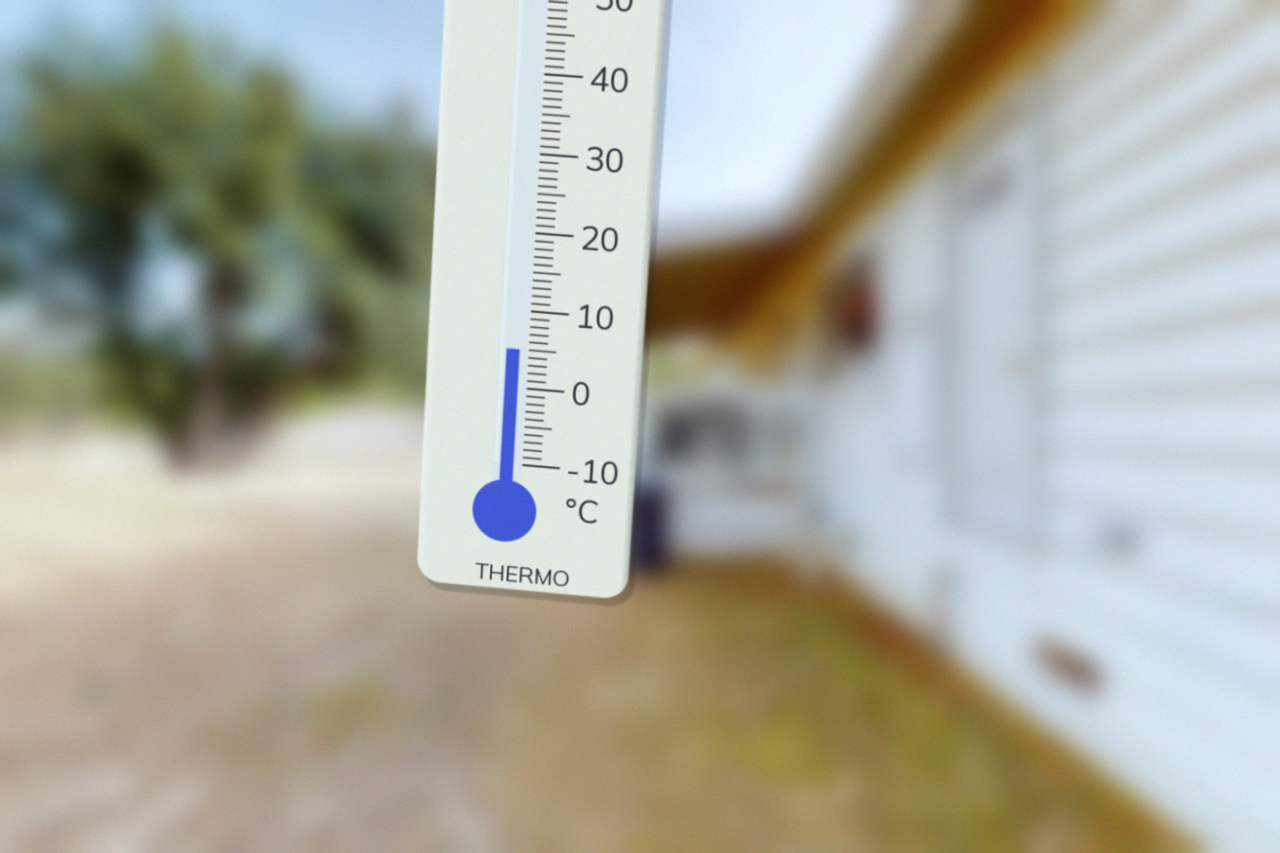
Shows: 5 °C
